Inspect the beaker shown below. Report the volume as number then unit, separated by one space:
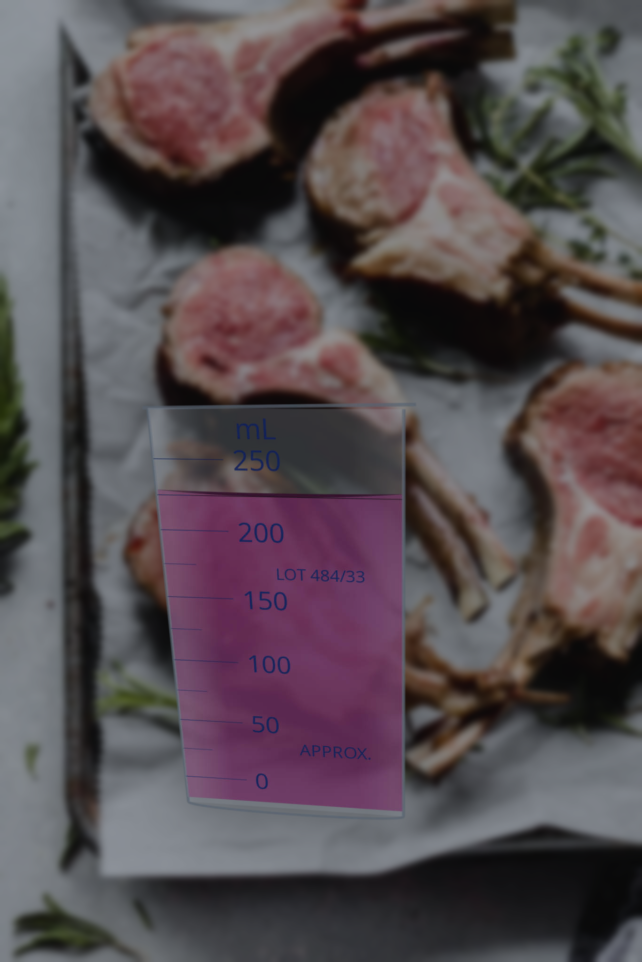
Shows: 225 mL
